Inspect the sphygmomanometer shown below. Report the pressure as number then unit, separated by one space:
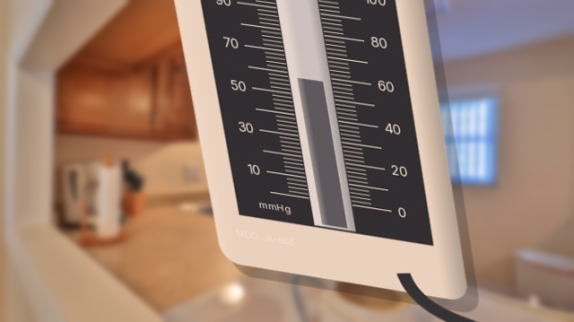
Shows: 58 mmHg
